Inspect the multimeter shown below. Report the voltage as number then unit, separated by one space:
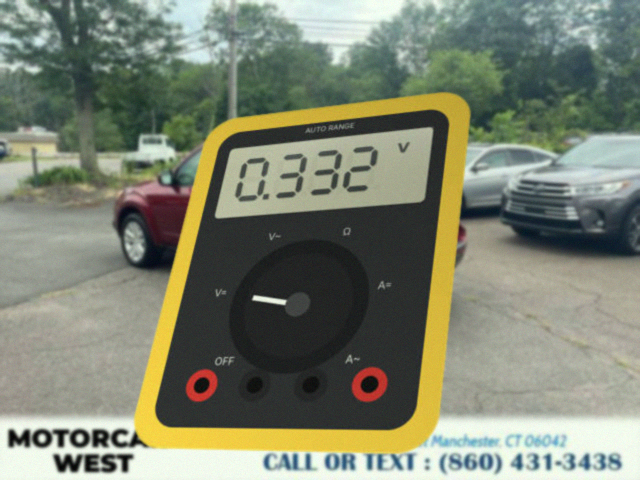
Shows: 0.332 V
